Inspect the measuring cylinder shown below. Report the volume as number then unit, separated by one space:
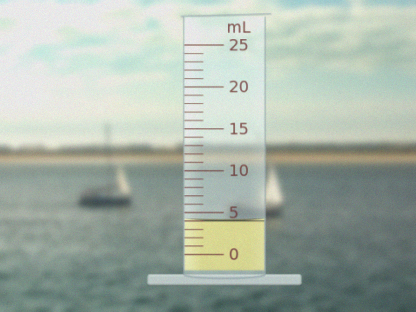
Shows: 4 mL
